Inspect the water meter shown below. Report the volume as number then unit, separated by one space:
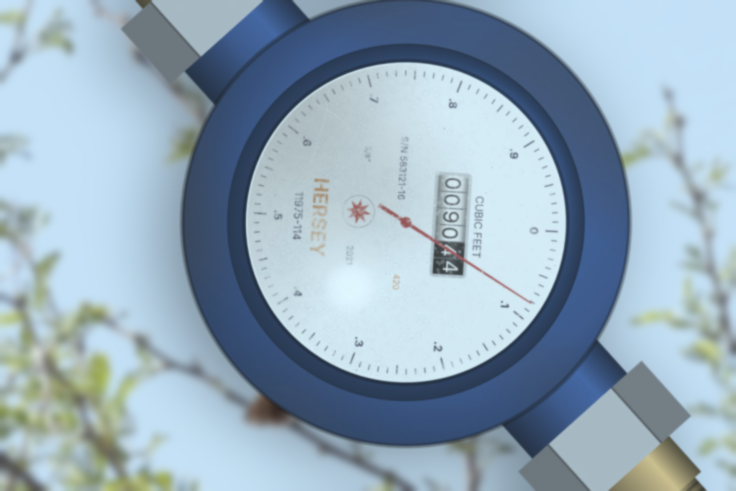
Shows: 9044.08 ft³
